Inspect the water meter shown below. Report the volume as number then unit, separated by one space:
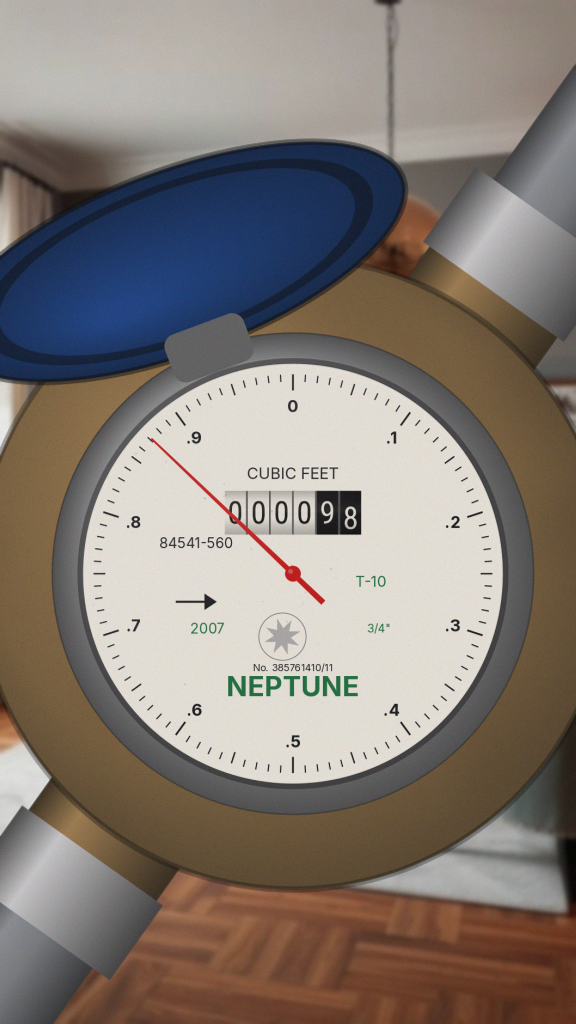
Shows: 97.87 ft³
